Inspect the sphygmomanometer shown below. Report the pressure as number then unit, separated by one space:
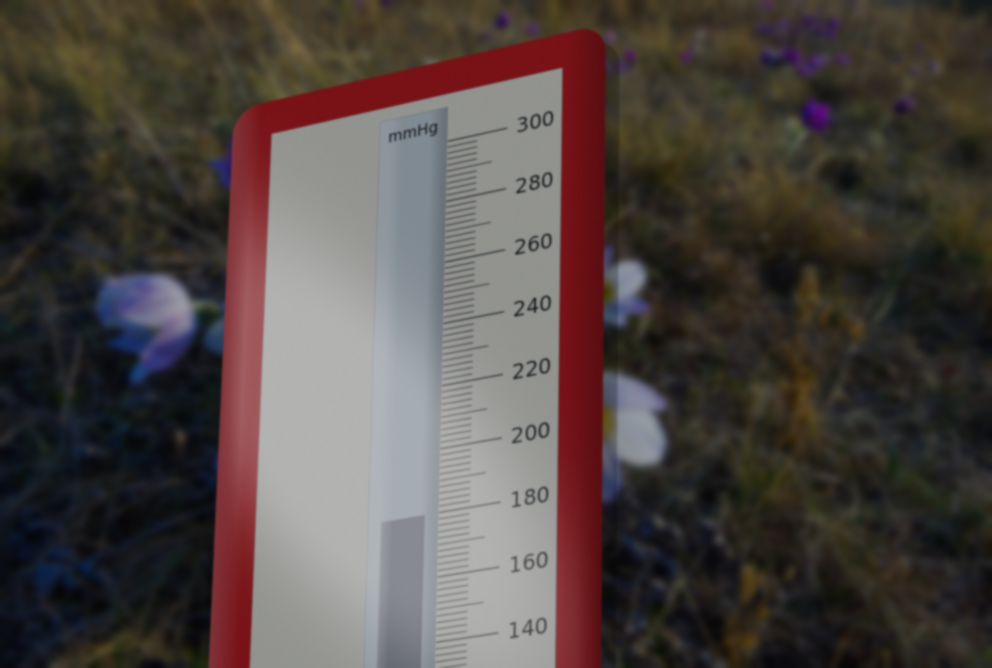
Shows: 180 mmHg
